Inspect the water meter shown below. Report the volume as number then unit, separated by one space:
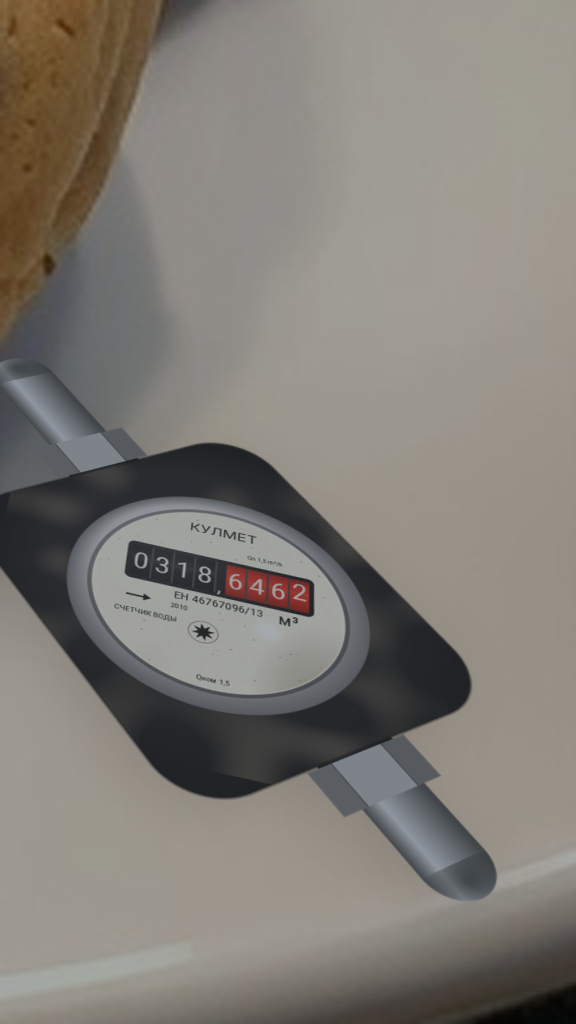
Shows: 318.6462 m³
